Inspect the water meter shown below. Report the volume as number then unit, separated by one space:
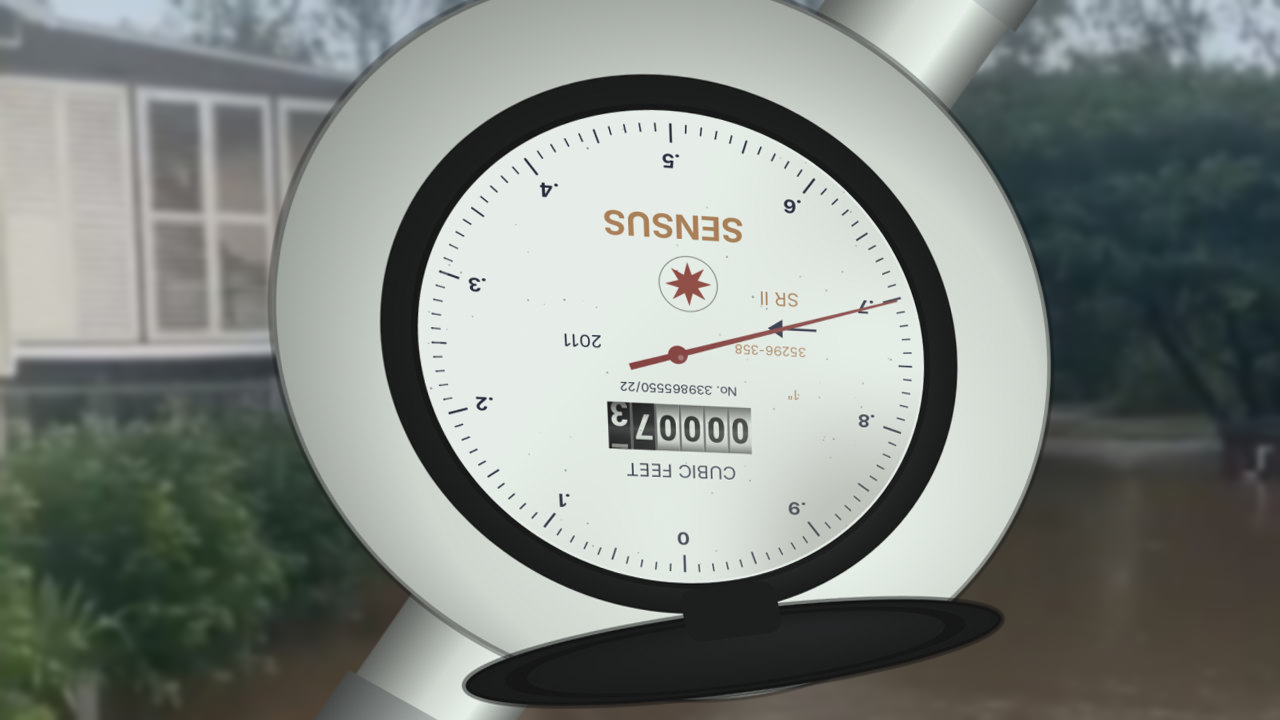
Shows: 72.70 ft³
